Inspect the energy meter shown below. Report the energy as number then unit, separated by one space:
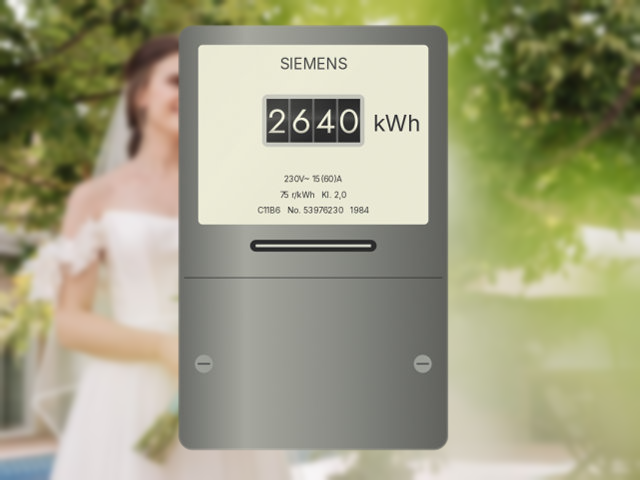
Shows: 2640 kWh
